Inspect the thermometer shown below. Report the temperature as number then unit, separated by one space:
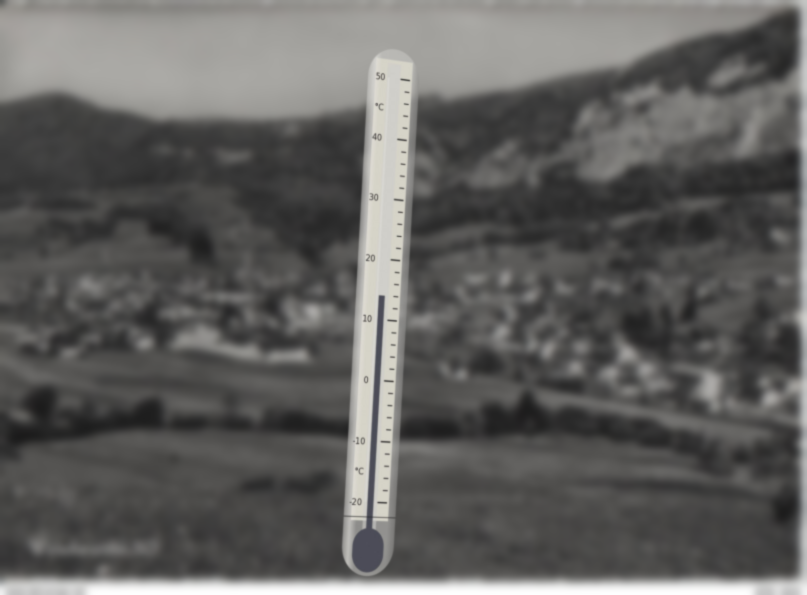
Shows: 14 °C
